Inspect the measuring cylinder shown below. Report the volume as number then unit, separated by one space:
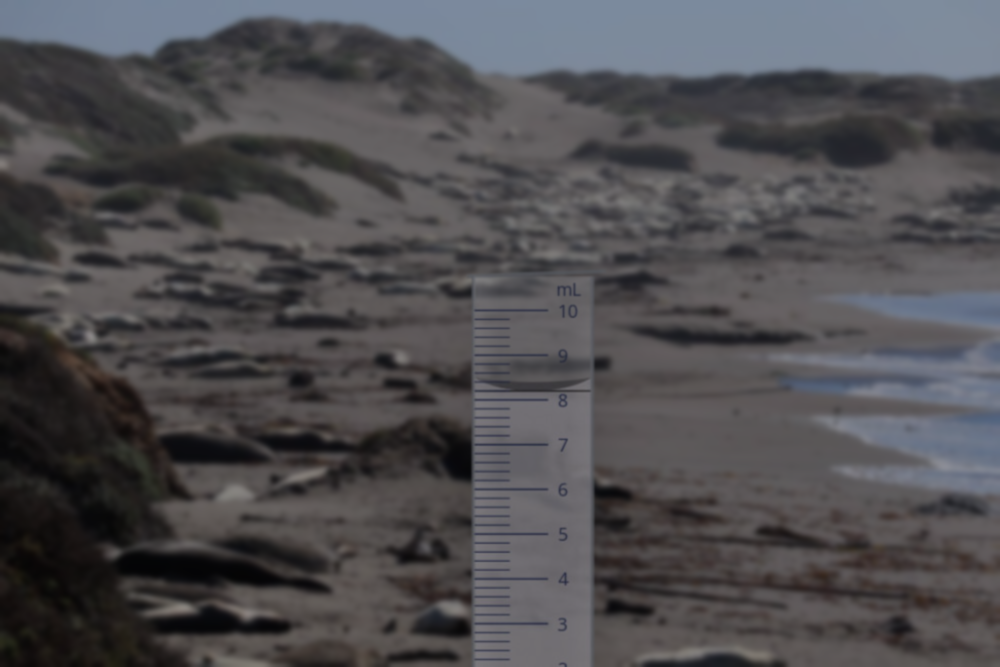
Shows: 8.2 mL
